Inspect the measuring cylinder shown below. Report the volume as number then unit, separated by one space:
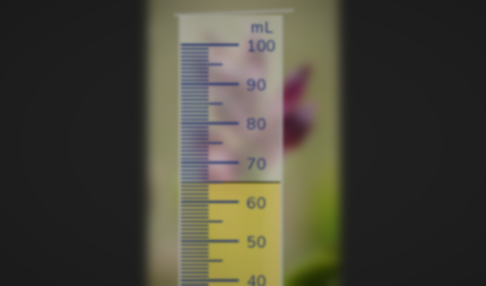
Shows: 65 mL
